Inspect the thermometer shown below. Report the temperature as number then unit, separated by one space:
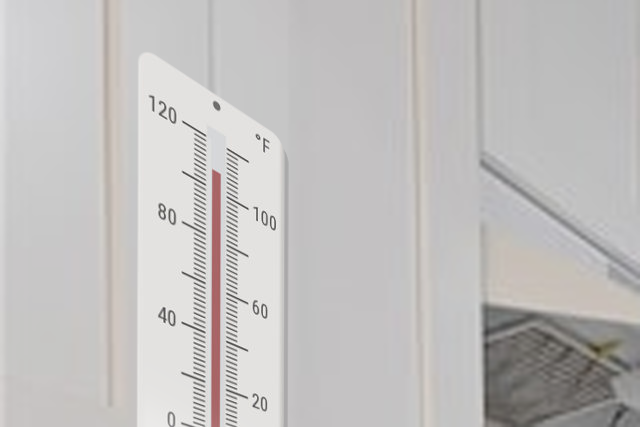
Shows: 108 °F
